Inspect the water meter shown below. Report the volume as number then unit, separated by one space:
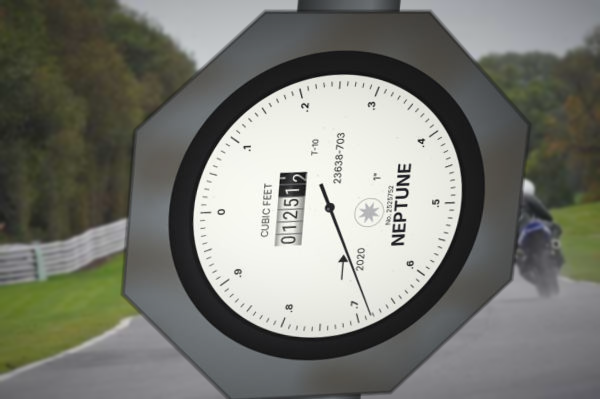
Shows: 12511.68 ft³
